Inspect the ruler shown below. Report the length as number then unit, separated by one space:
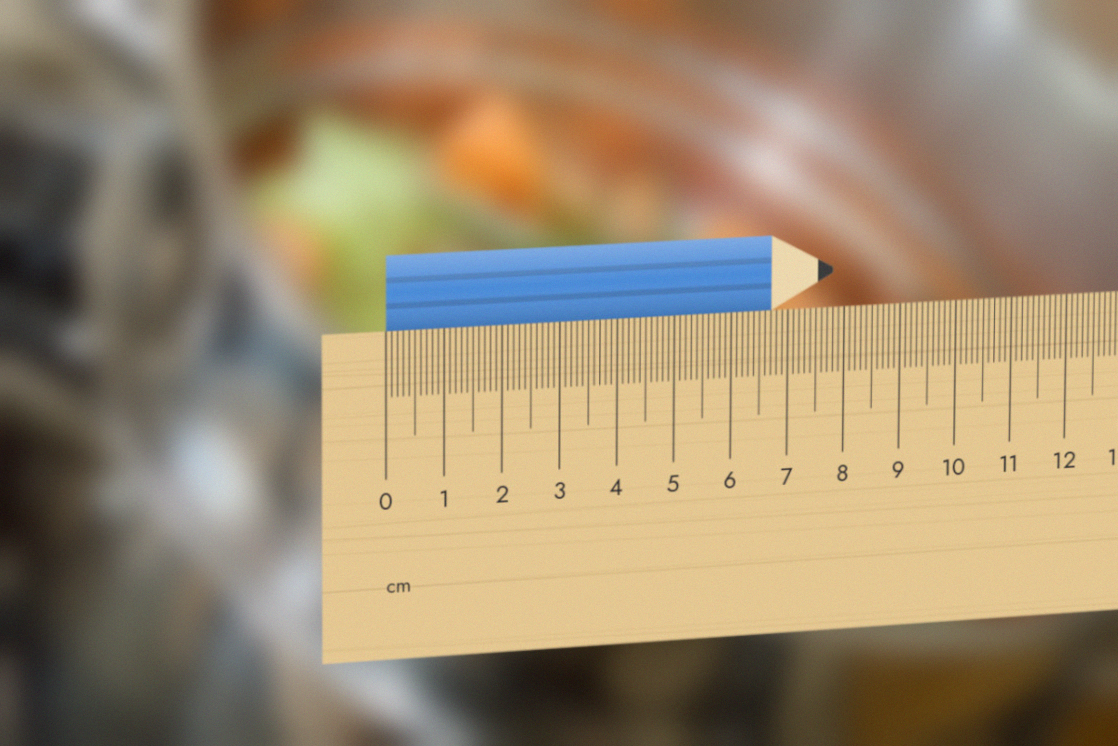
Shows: 7.8 cm
